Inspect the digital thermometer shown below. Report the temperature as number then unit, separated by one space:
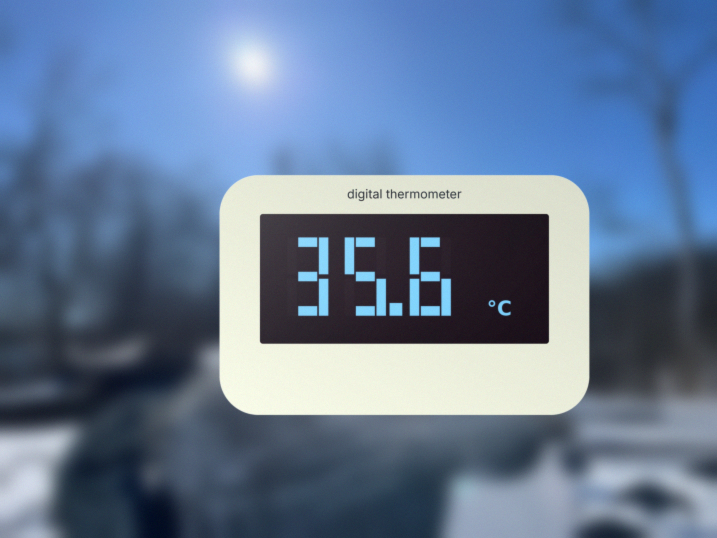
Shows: 35.6 °C
